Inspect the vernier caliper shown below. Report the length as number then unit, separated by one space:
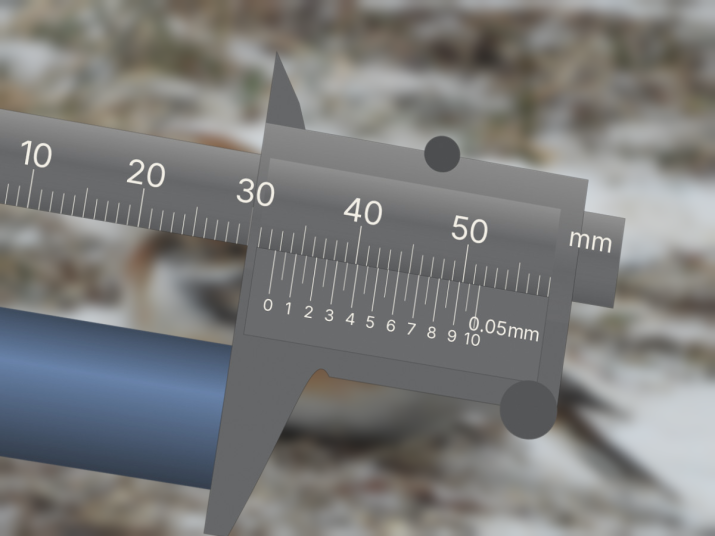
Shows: 32.6 mm
